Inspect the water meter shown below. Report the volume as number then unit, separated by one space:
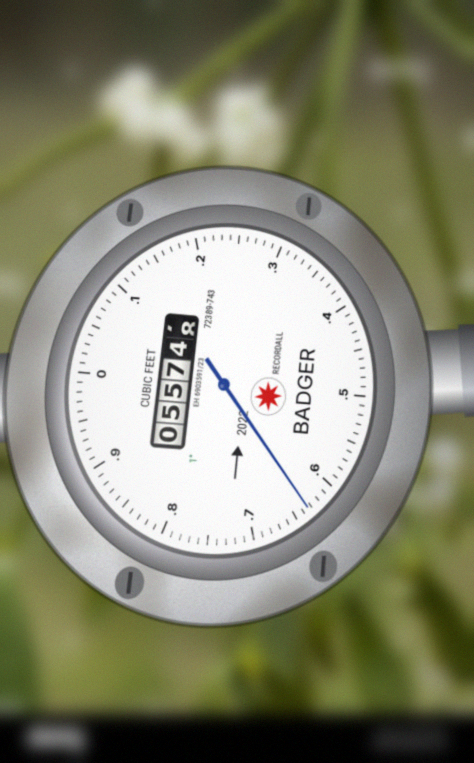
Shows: 55747.63 ft³
